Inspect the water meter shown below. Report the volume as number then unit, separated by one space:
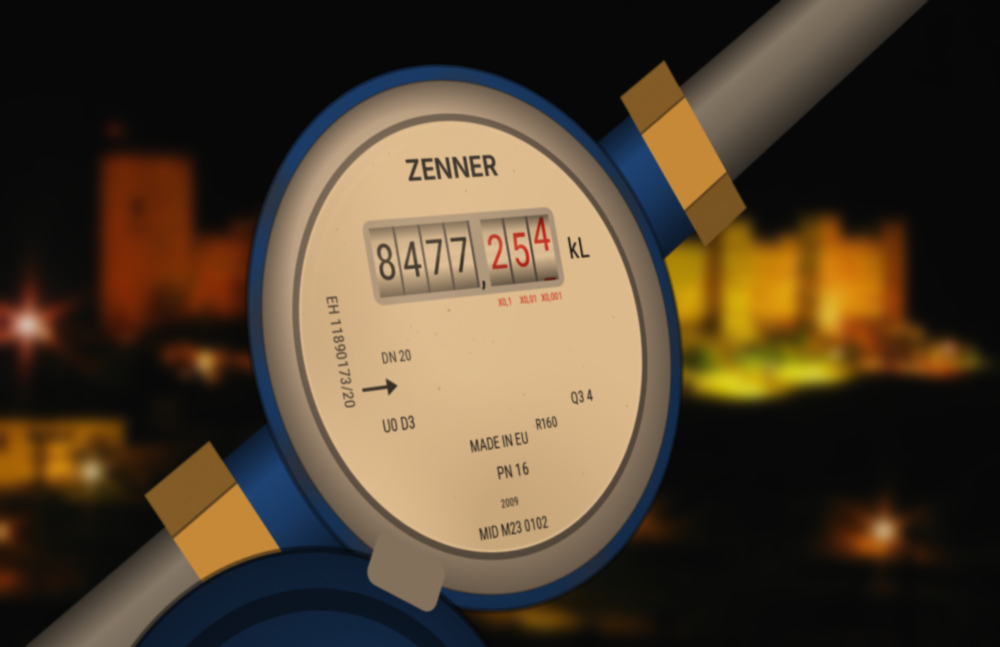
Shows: 8477.254 kL
